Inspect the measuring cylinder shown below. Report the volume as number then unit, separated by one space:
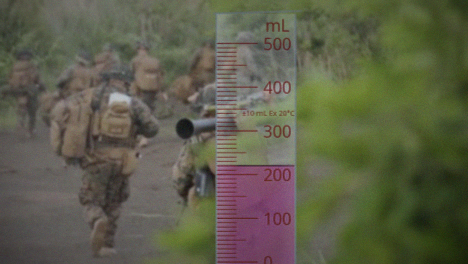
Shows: 220 mL
